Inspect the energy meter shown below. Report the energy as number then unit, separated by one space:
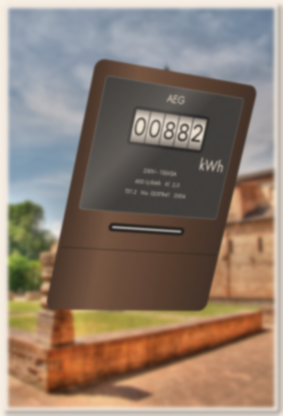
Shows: 882 kWh
